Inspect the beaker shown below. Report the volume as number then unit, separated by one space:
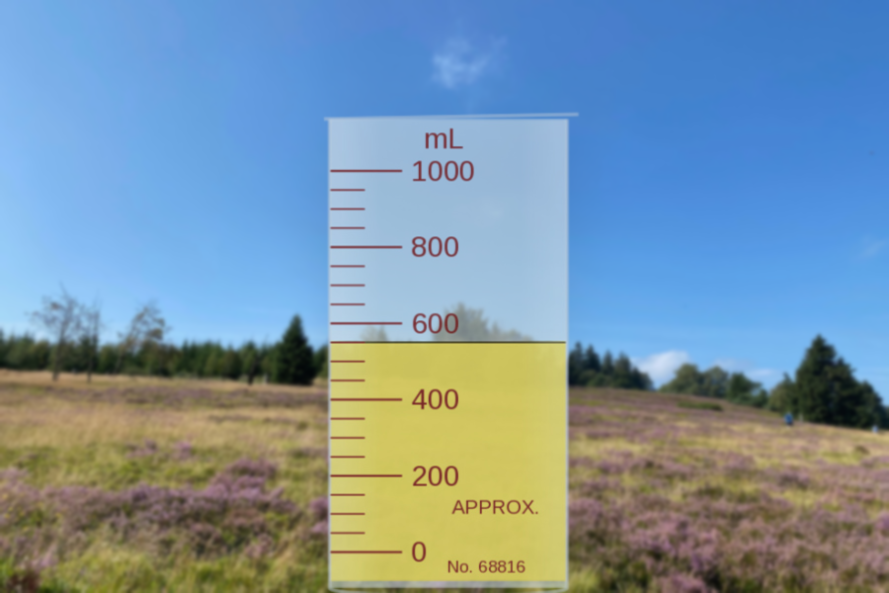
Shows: 550 mL
